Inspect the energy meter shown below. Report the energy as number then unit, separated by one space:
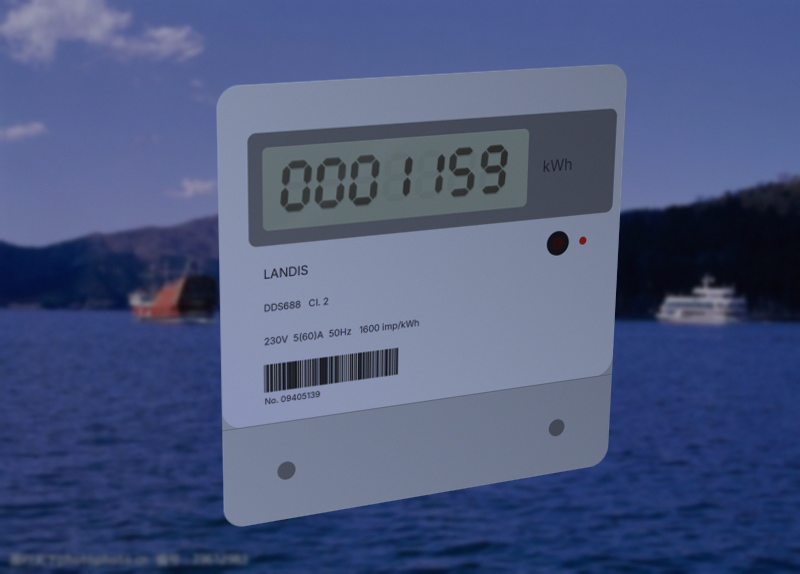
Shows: 1159 kWh
